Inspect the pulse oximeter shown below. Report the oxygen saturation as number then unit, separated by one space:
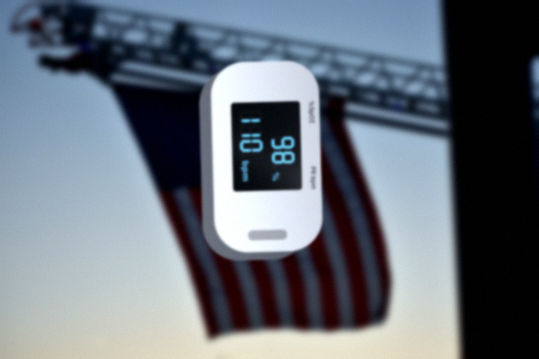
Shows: 98 %
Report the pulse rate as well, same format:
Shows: 110 bpm
